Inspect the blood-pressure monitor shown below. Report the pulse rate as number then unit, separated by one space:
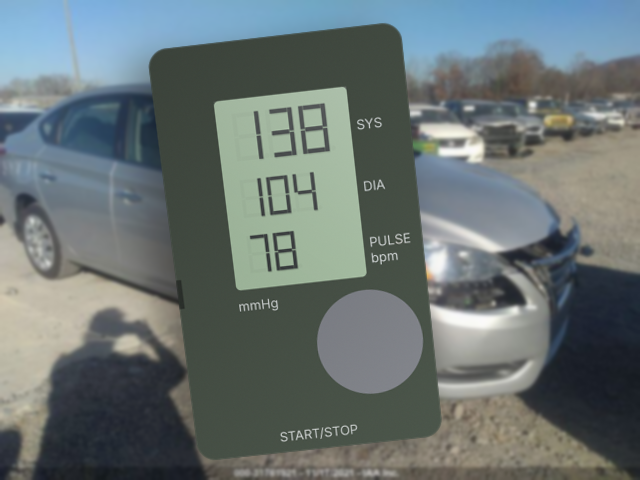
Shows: 78 bpm
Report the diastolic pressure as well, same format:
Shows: 104 mmHg
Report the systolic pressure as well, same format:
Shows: 138 mmHg
